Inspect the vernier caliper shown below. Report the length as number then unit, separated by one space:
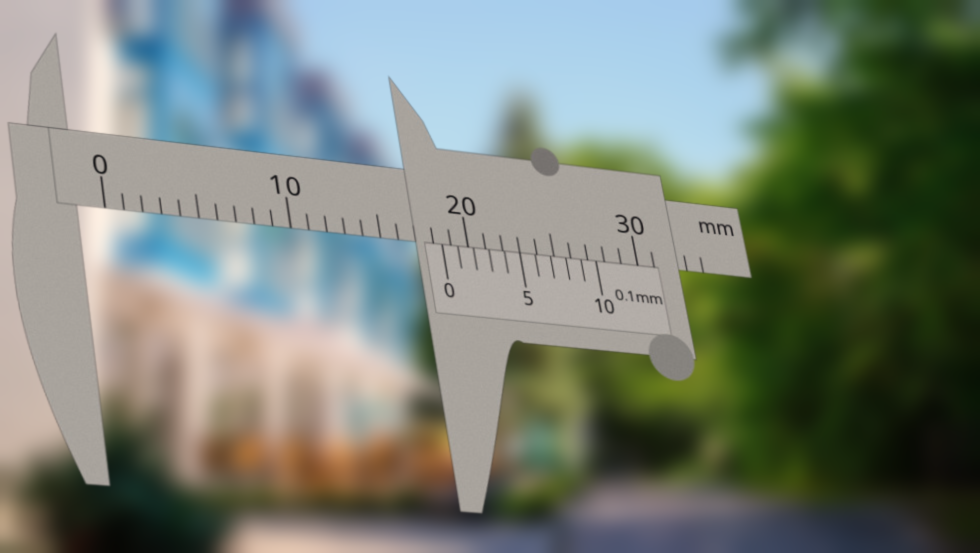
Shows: 18.5 mm
